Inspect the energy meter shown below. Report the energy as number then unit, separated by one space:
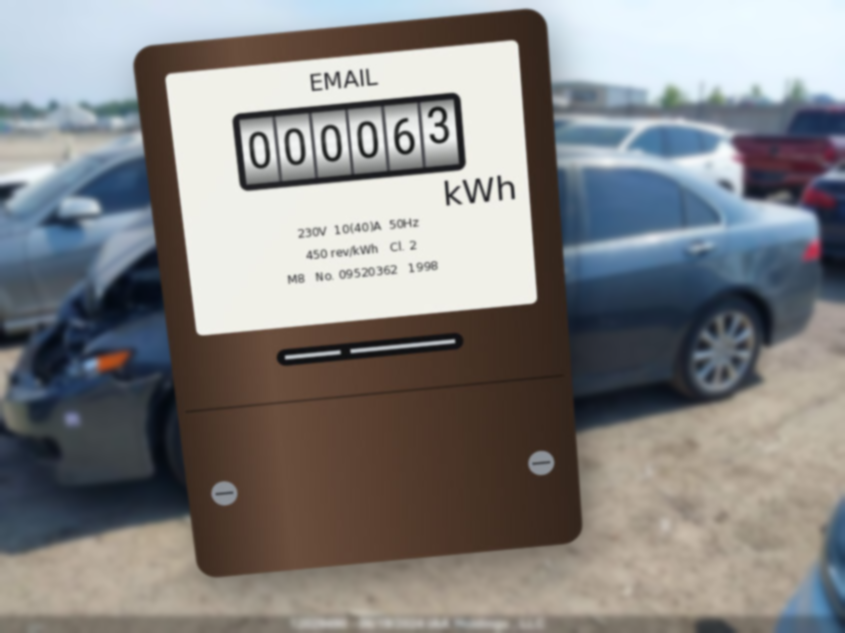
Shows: 63 kWh
